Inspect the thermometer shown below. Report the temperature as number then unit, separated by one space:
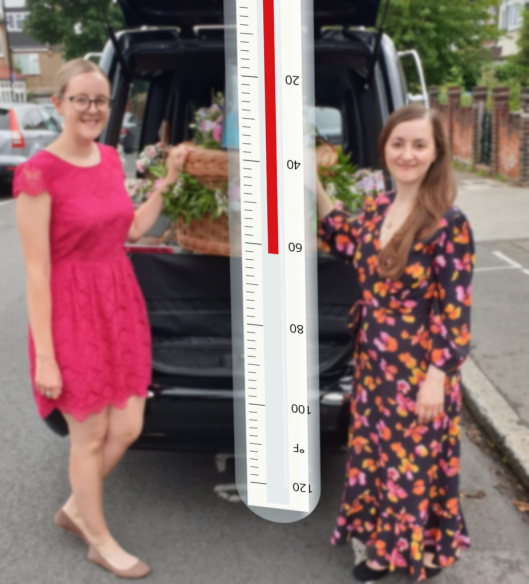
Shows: 62 °F
